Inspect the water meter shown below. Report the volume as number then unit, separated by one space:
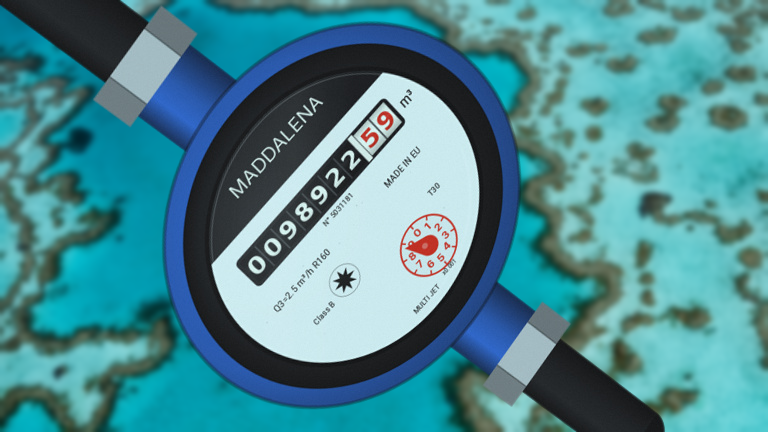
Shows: 98922.598 m³
